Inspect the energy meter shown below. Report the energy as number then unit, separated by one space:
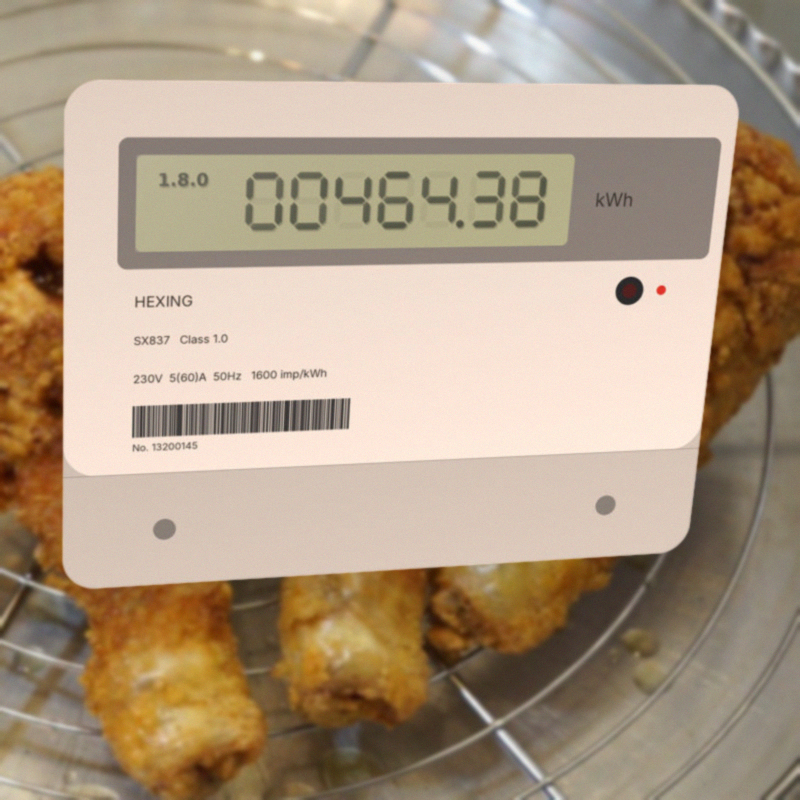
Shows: 464.38 kWh
